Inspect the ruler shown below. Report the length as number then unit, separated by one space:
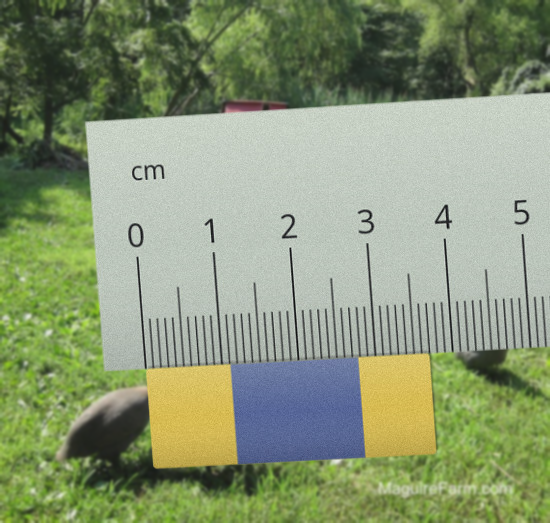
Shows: 3.7 cm
